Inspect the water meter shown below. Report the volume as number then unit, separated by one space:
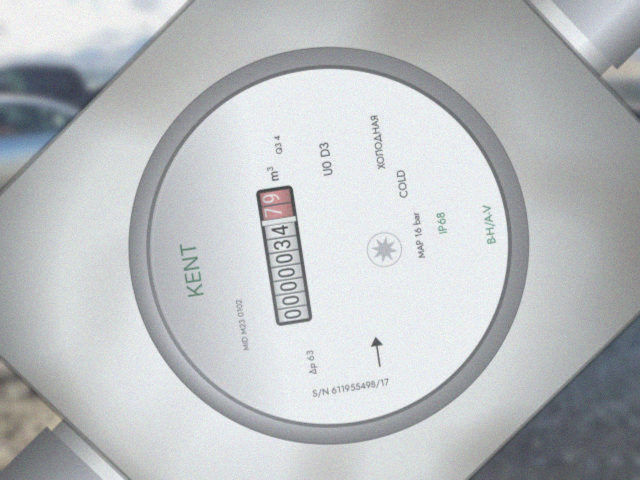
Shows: 34.79 m³
